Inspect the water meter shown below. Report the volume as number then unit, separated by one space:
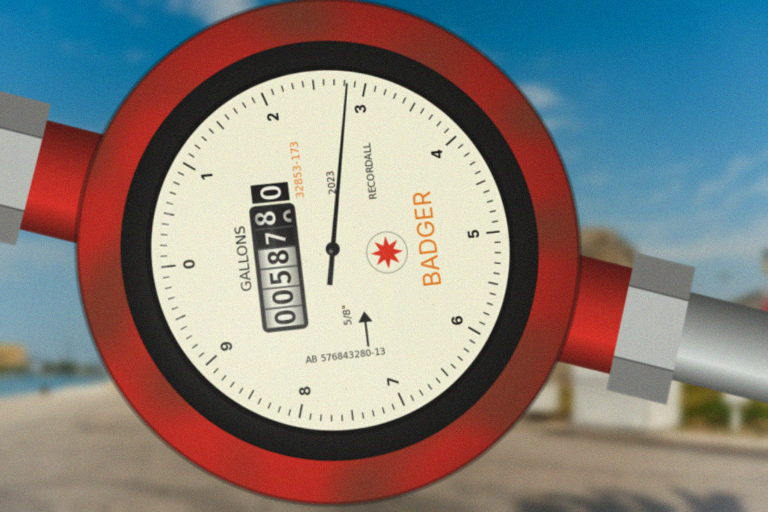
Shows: 58782.8 gal
